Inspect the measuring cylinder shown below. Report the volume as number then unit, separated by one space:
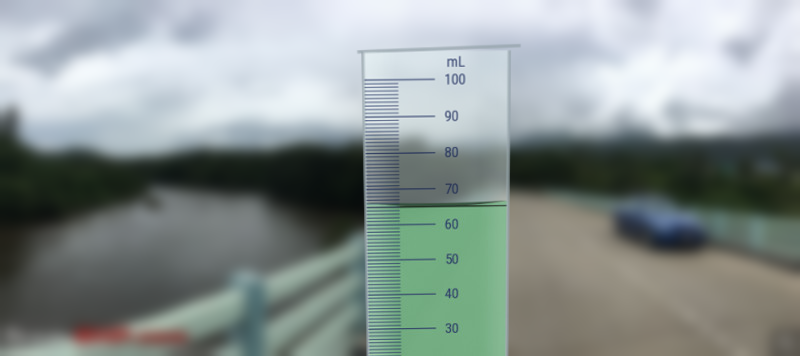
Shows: 65 mL
